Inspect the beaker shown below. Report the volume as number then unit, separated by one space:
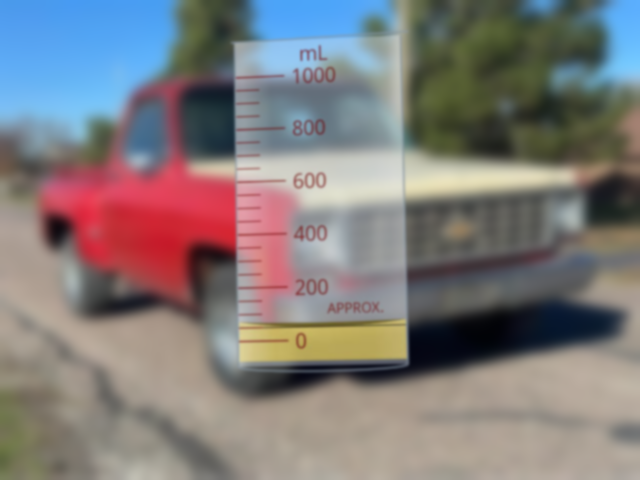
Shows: 50 mL
